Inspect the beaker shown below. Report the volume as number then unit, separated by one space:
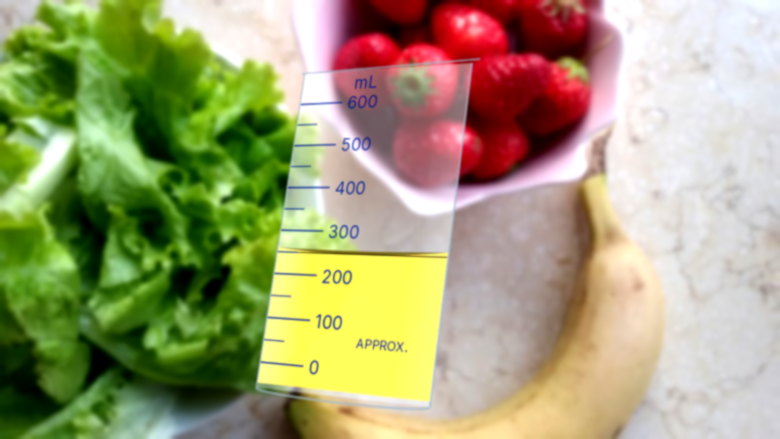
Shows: 250 mL
